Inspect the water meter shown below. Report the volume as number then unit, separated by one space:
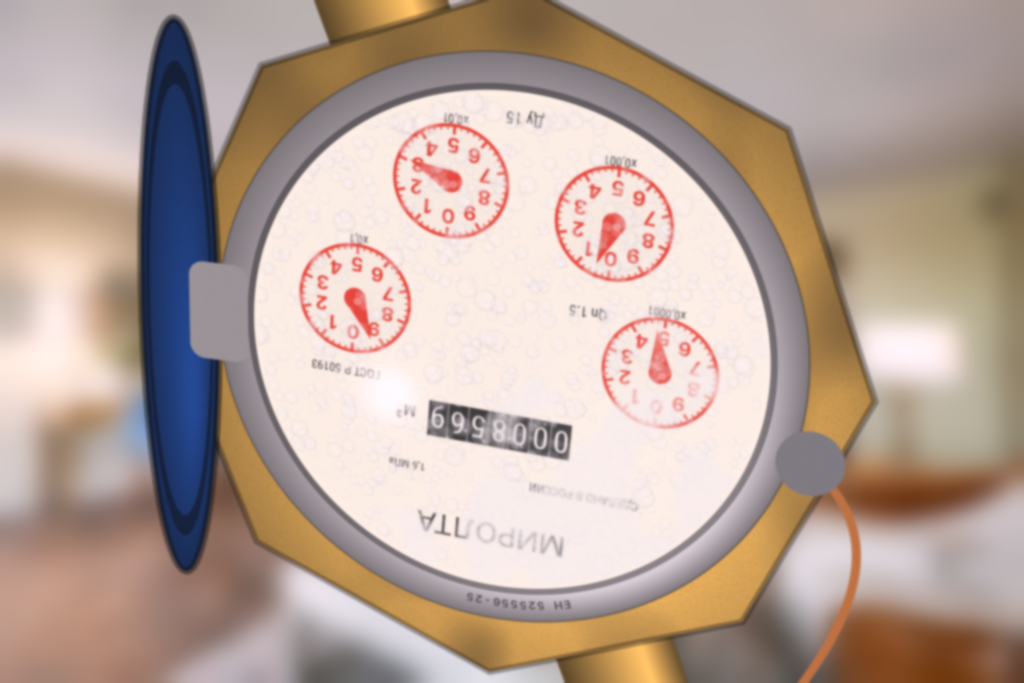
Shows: 8568.9304 m³
